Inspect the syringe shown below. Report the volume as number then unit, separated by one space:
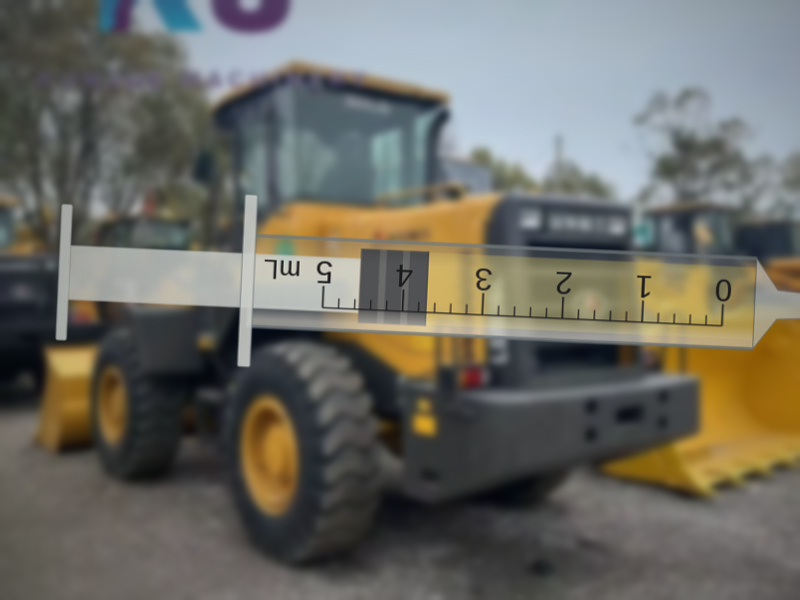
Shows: 3.7 mL
